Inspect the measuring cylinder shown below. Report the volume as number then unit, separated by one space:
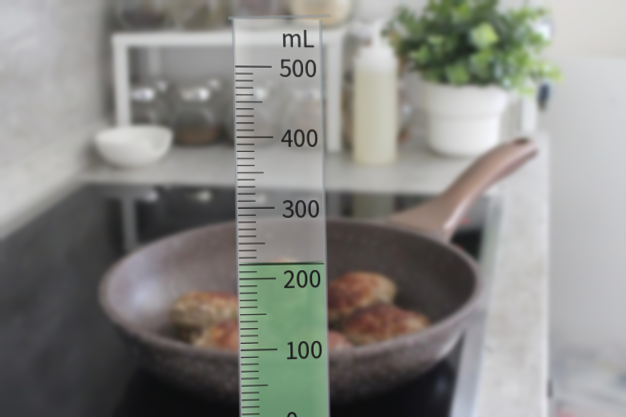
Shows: 220 mL
